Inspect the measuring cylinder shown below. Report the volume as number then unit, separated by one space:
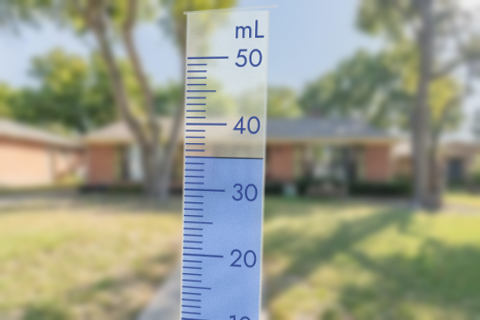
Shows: 35 mL
